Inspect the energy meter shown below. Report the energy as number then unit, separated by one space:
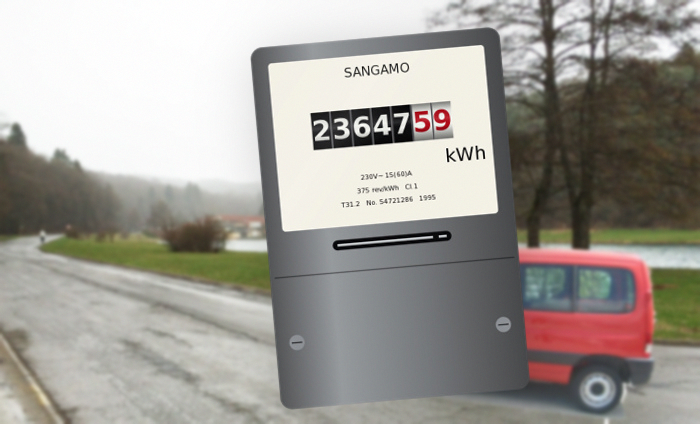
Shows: 23647.59 kWh
